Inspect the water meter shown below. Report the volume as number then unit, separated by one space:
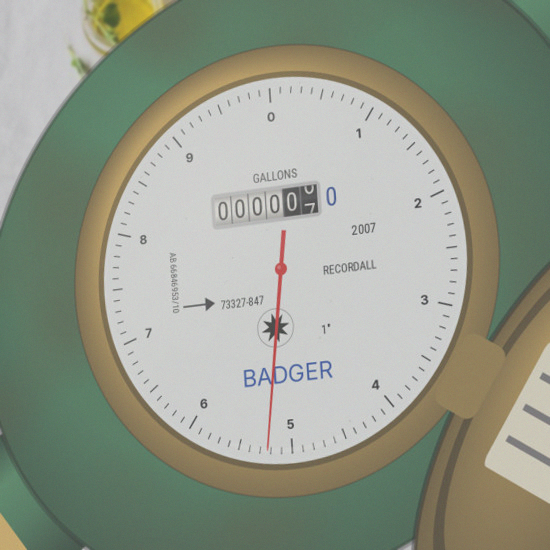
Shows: 65.2 gal
